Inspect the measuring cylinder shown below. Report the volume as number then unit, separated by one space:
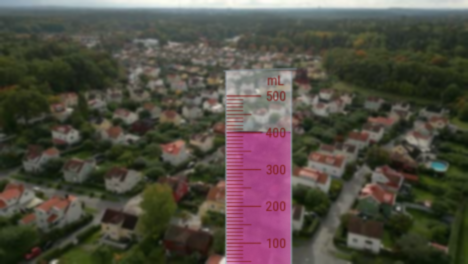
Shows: 400 mL
